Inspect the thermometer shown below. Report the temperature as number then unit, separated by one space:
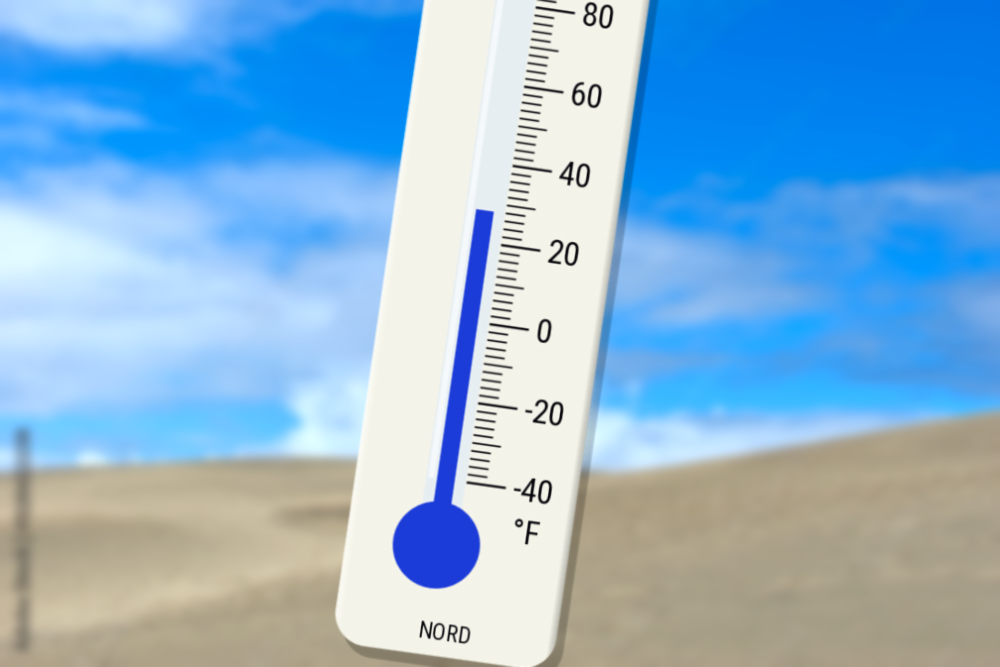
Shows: 28 °F
